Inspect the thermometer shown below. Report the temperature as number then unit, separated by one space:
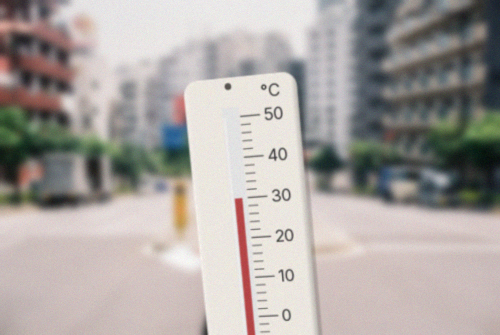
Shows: 30 °C
